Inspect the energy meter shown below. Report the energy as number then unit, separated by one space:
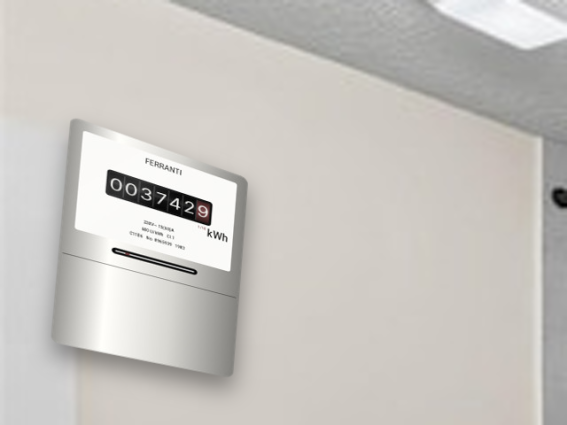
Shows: 3742.9 kWh
